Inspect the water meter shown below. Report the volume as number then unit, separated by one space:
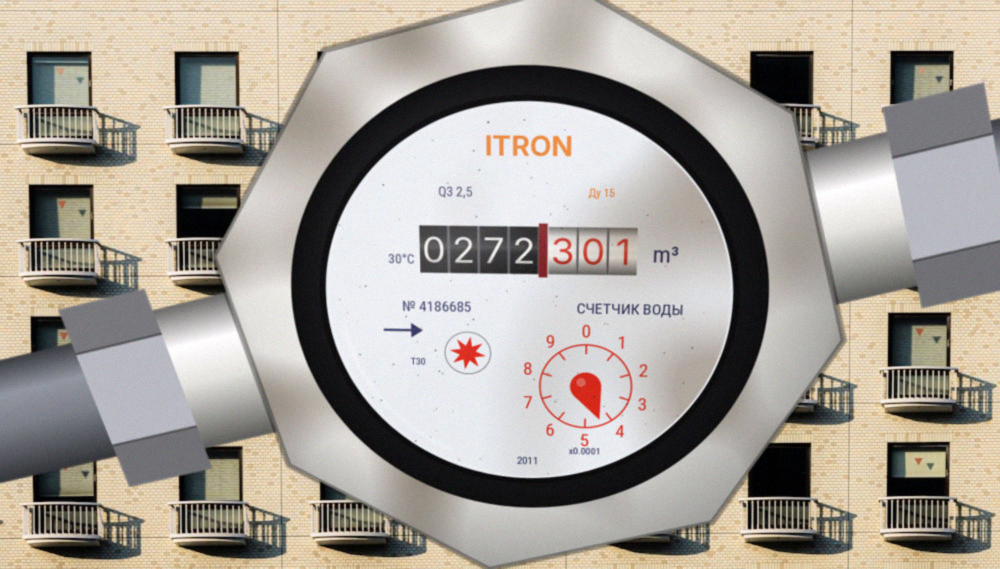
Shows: 272.3014 m³
